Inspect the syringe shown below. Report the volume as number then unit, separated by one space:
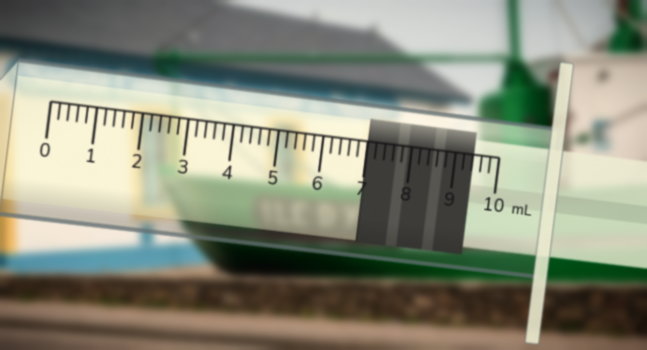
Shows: 7 mL
